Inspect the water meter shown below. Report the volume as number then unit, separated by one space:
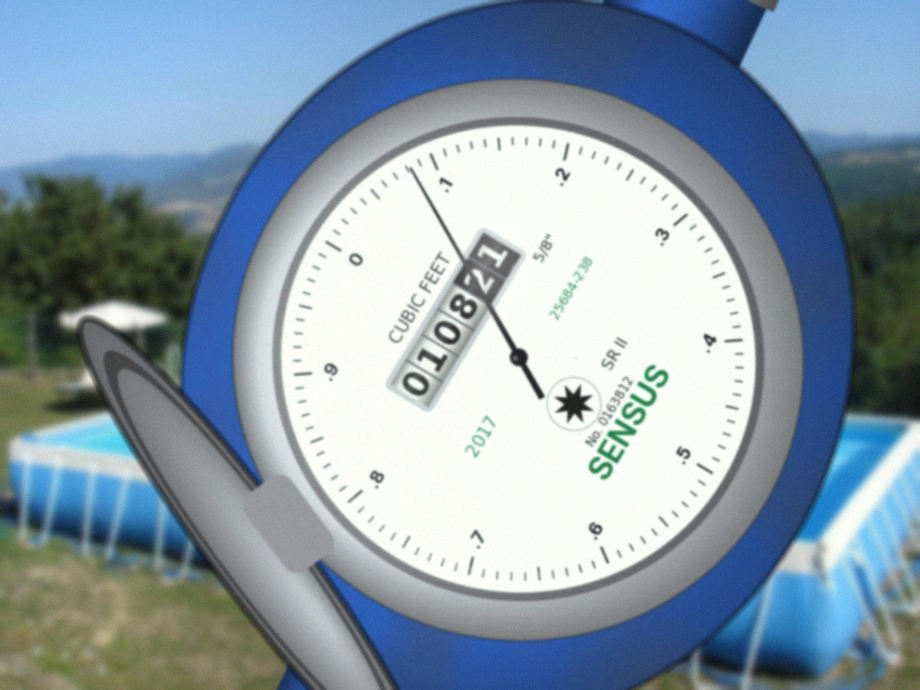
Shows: 10821.08 ft³
